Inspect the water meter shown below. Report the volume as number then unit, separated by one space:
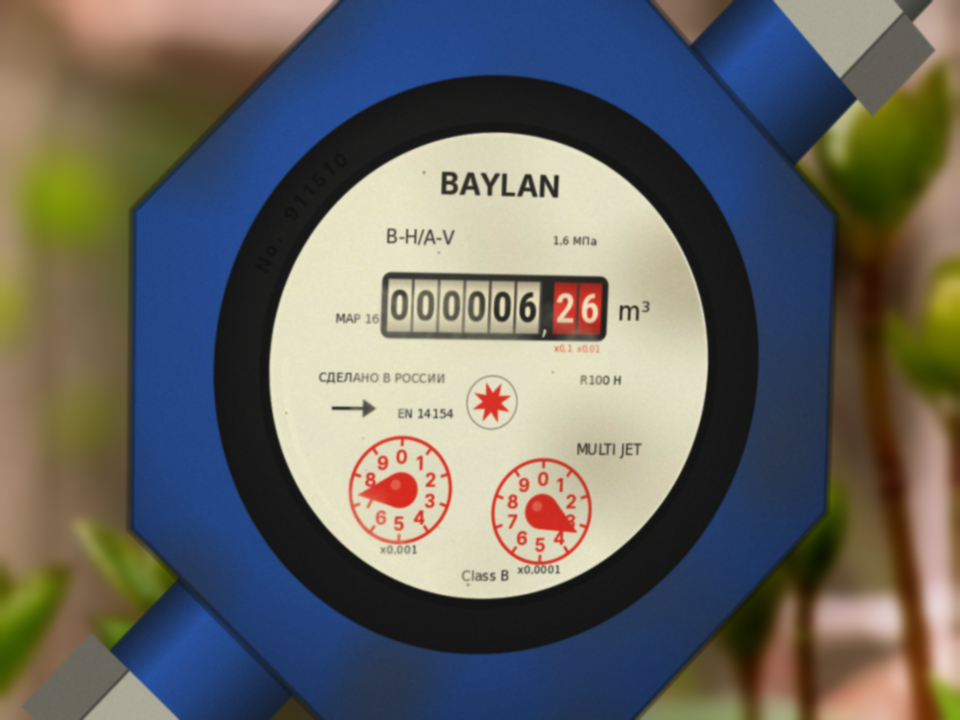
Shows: 6.2673 m³
